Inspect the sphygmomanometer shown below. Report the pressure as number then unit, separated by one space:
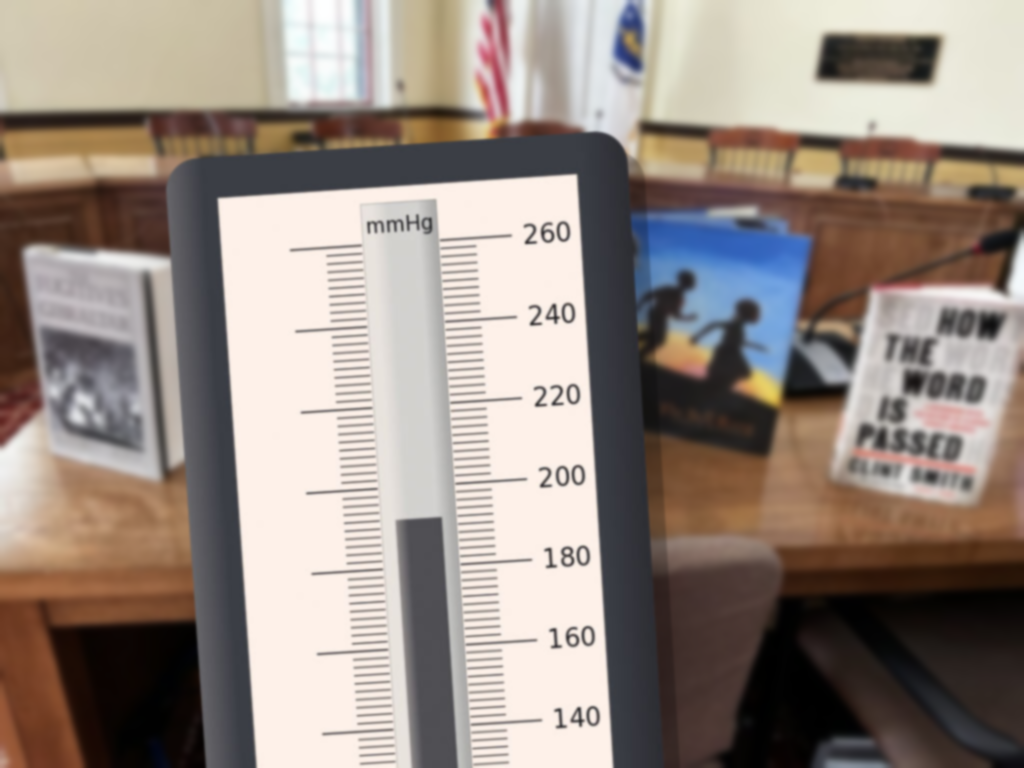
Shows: 192 mmHg
